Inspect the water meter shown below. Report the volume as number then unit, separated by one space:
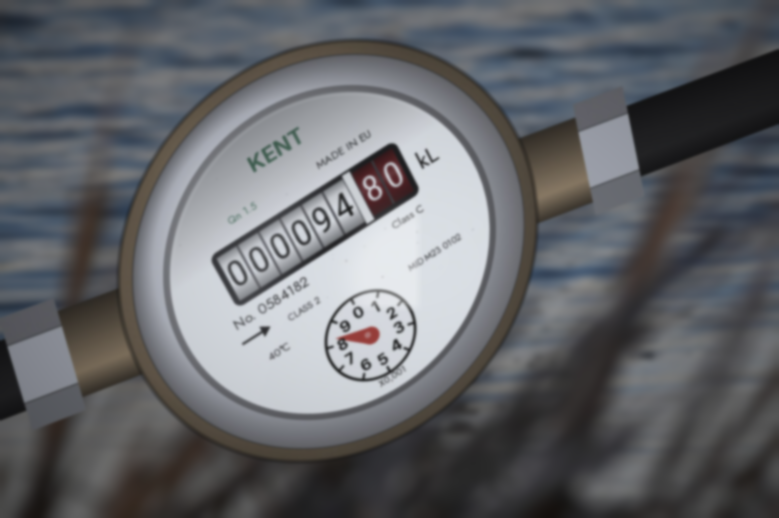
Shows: 94.808 kL
